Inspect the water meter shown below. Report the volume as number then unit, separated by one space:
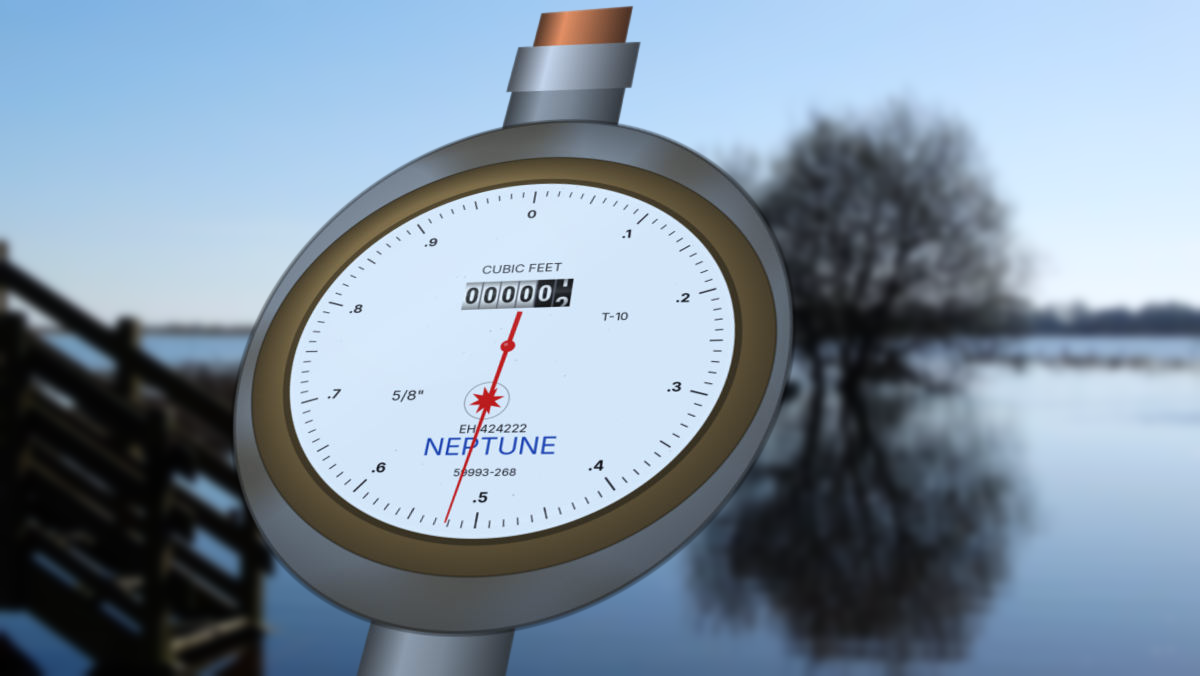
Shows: 1.52 ft³
